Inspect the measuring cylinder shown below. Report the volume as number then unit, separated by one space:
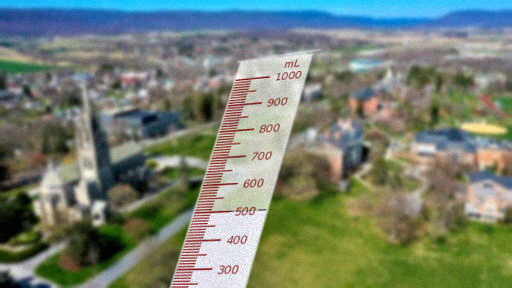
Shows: 500 mL
